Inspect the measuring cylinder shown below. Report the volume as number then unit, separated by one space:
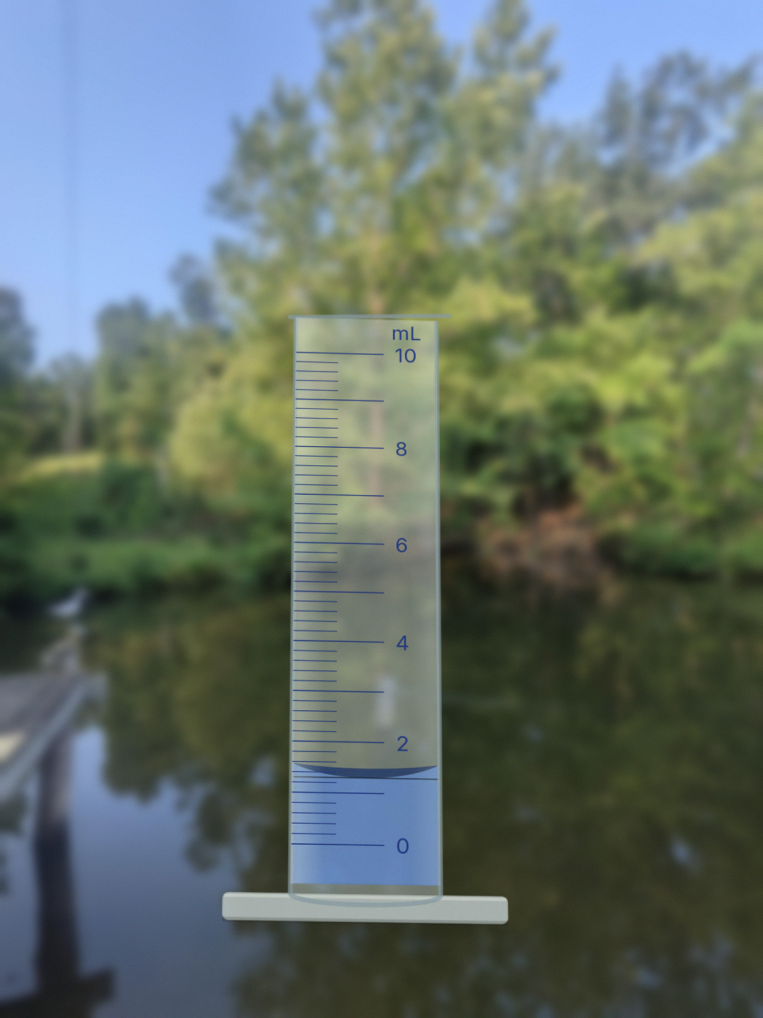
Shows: 1.3 mL
